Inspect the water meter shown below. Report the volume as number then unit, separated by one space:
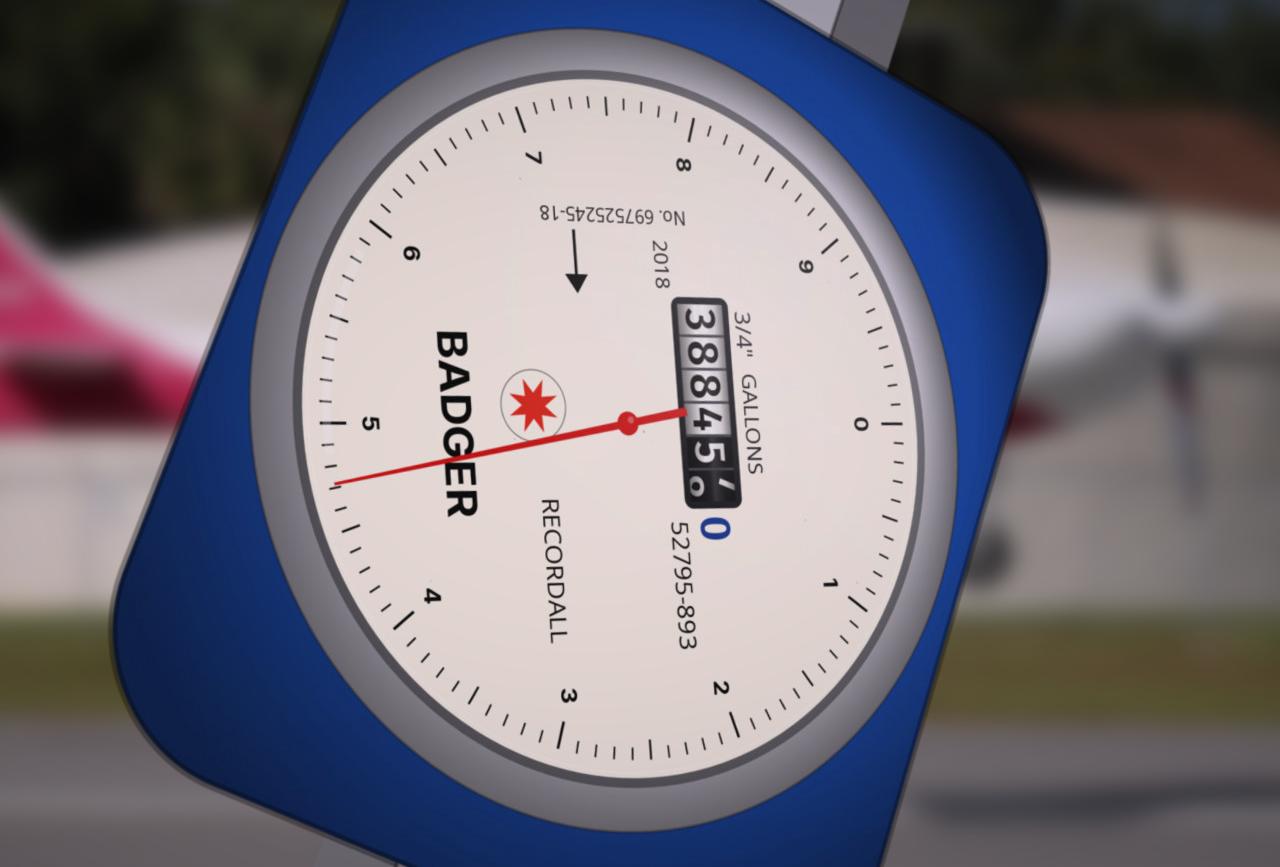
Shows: 3884574.7 gal
